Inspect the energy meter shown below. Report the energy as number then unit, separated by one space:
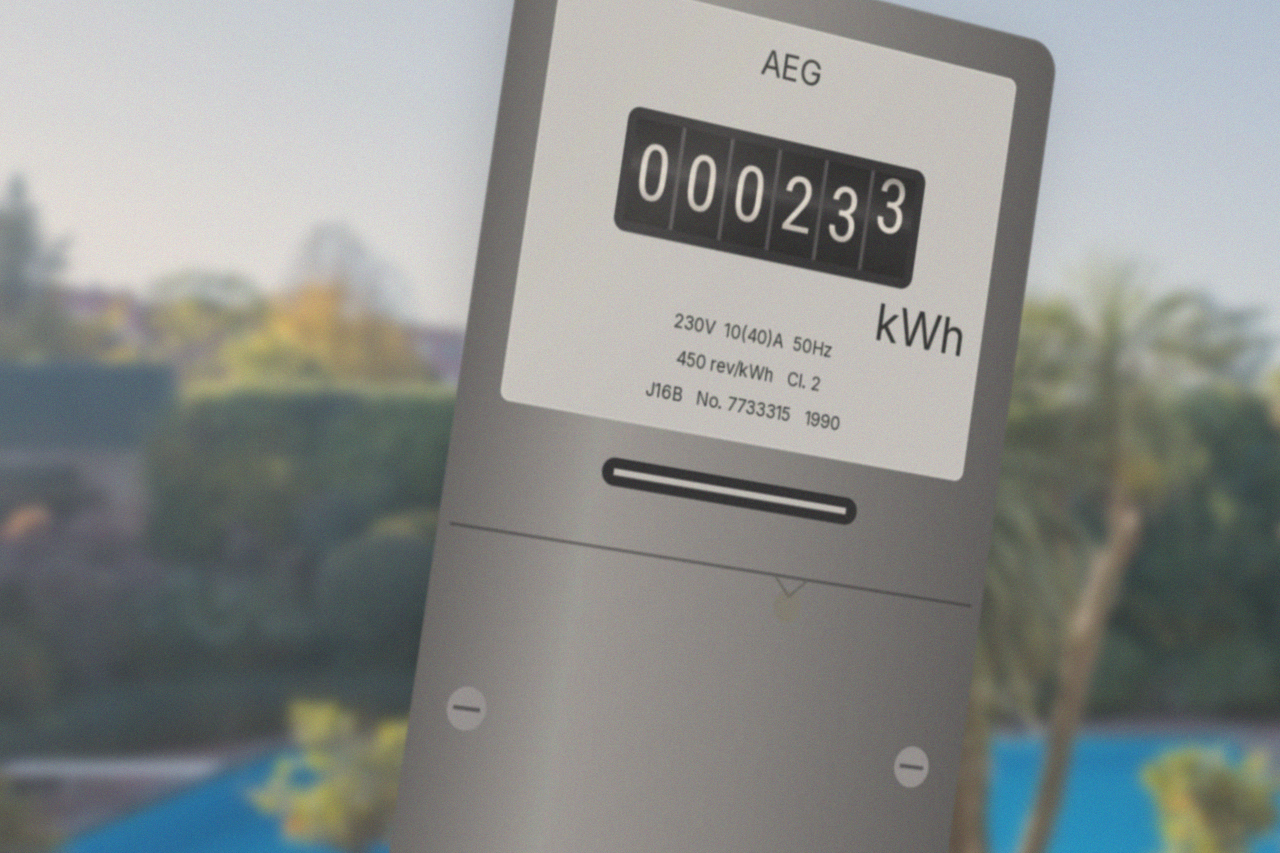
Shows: 233 kWh
